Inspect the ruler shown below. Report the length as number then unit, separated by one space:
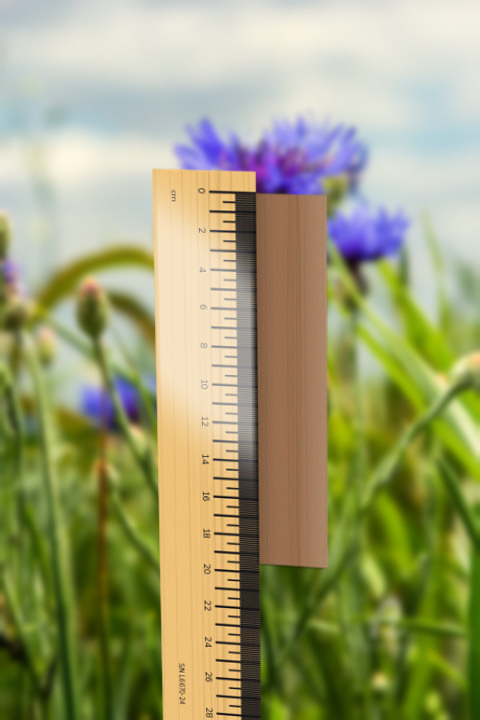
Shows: 19.5 cm
